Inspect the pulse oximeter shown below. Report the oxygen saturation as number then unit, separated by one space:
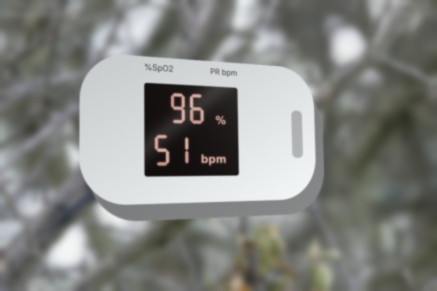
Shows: 96 %
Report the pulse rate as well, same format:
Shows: 51 bpm
